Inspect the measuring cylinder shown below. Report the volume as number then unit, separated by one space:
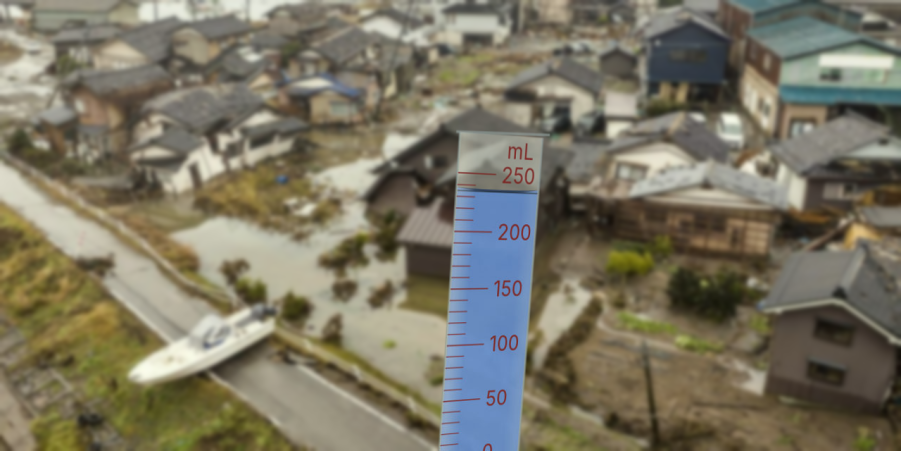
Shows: 235 mL
